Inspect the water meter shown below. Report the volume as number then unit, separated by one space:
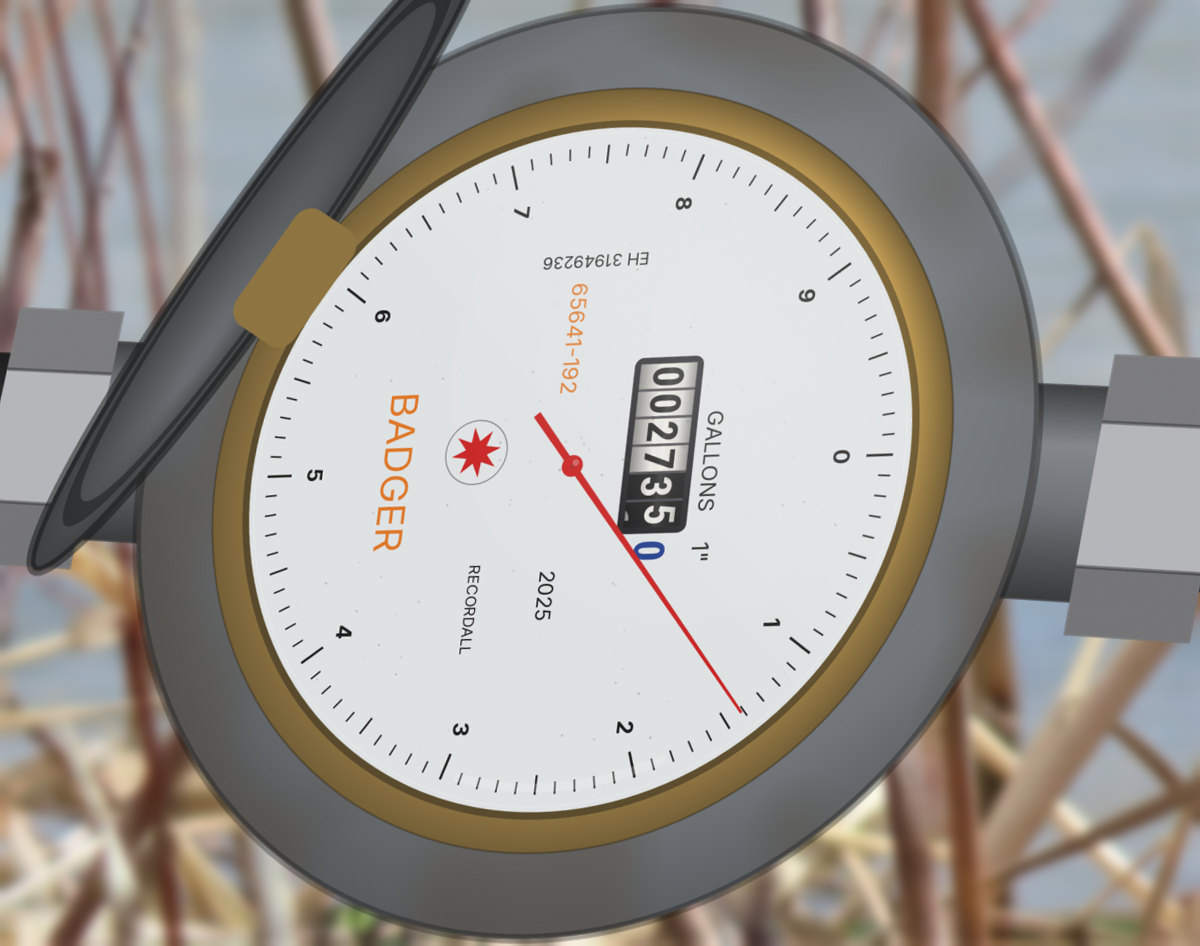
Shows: 27351.4 gal
